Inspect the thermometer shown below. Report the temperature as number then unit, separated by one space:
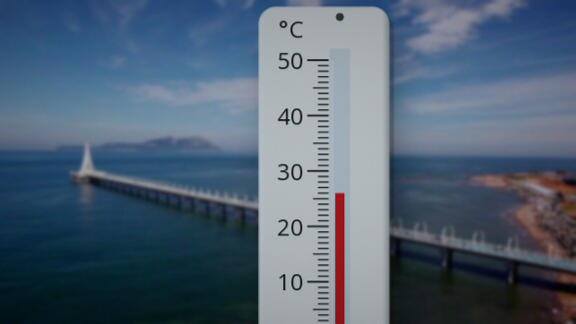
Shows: 26 °C
